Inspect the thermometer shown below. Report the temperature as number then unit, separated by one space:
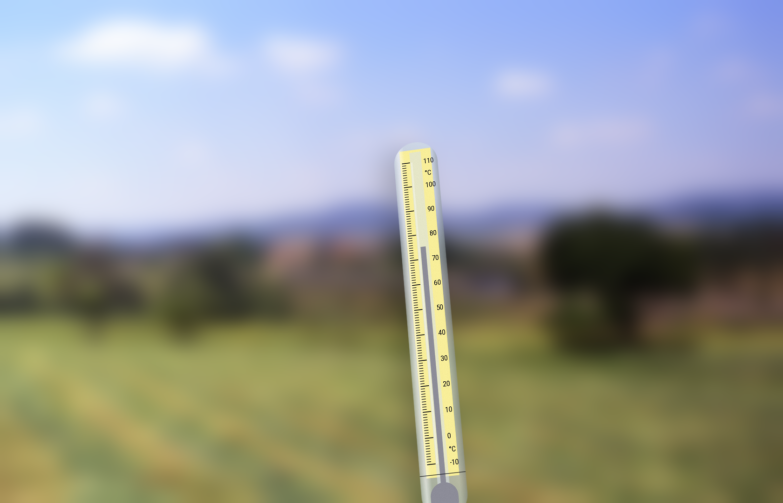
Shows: 75 °C
